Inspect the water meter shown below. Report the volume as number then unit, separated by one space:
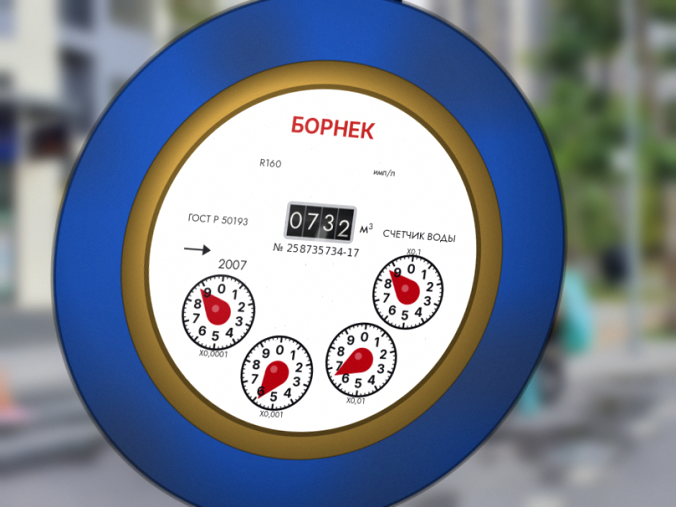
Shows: 731.8658 m³
